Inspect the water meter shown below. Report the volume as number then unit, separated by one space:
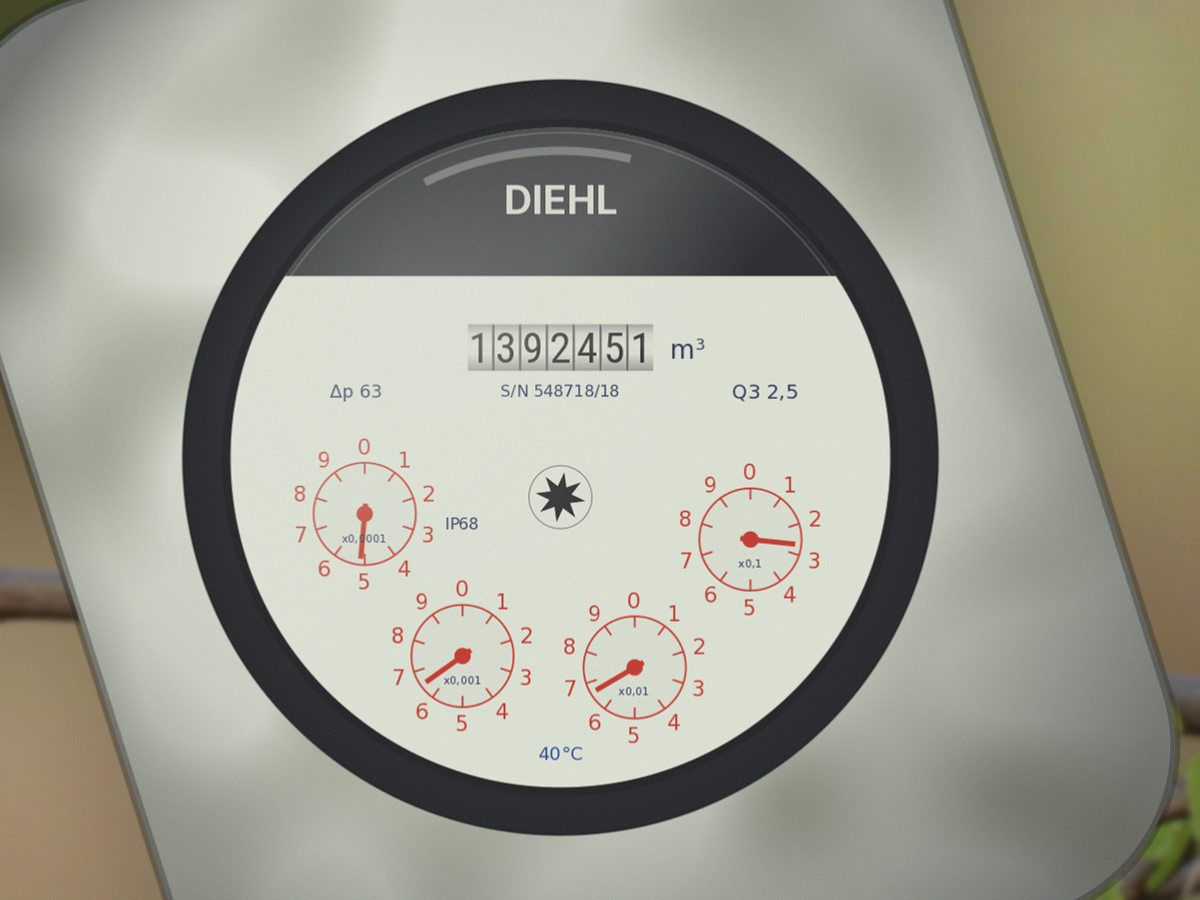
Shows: 1392451.2665 m³
